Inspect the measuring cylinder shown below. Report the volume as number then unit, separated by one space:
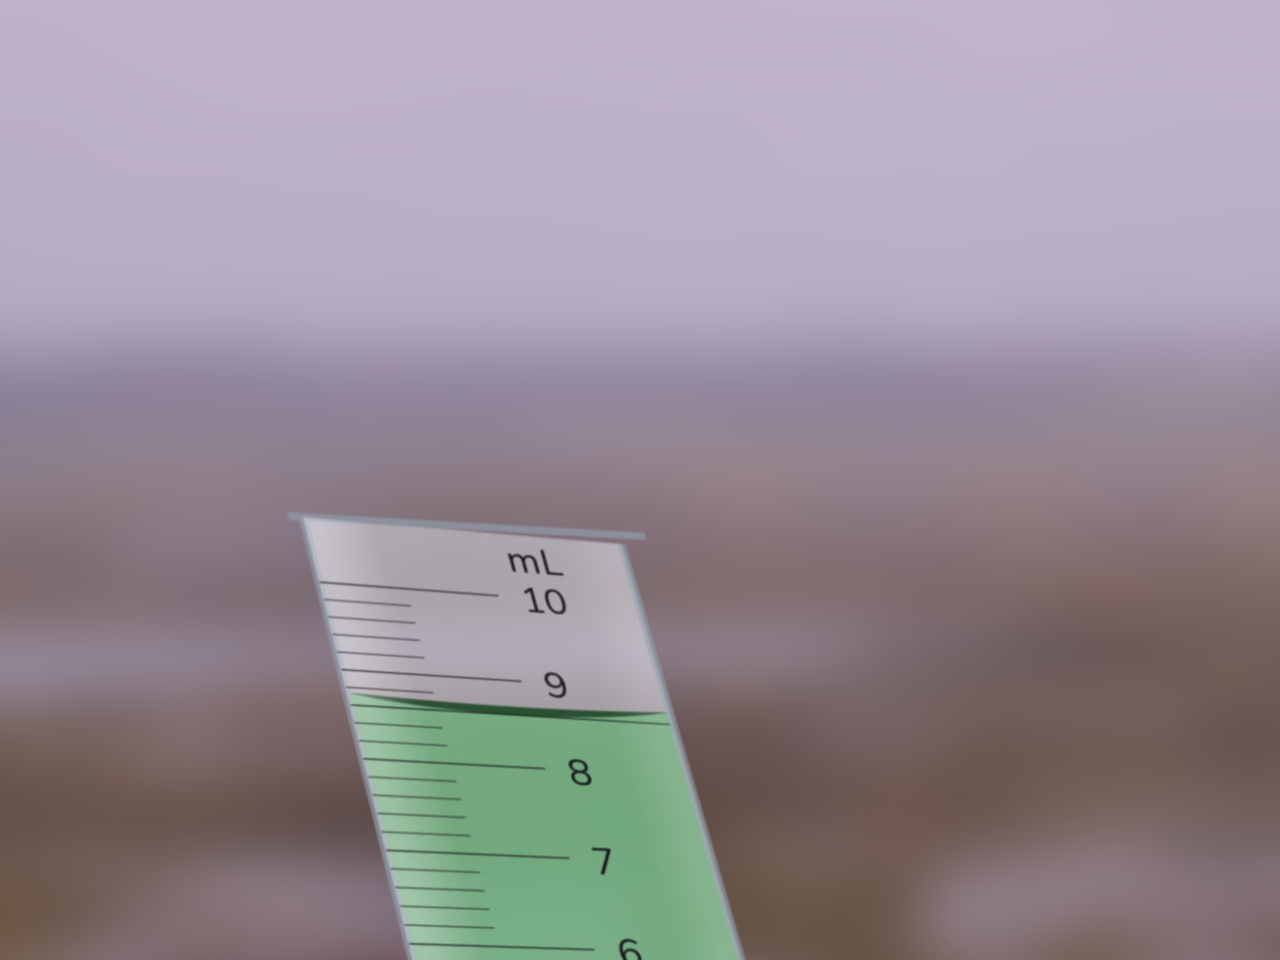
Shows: 8.6 mL
